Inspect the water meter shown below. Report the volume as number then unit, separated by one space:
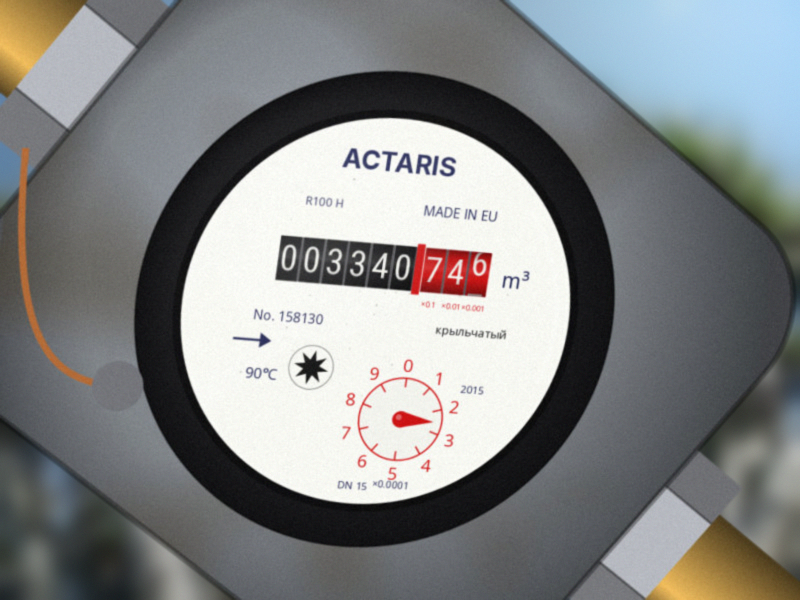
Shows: 3340.7462 m³
